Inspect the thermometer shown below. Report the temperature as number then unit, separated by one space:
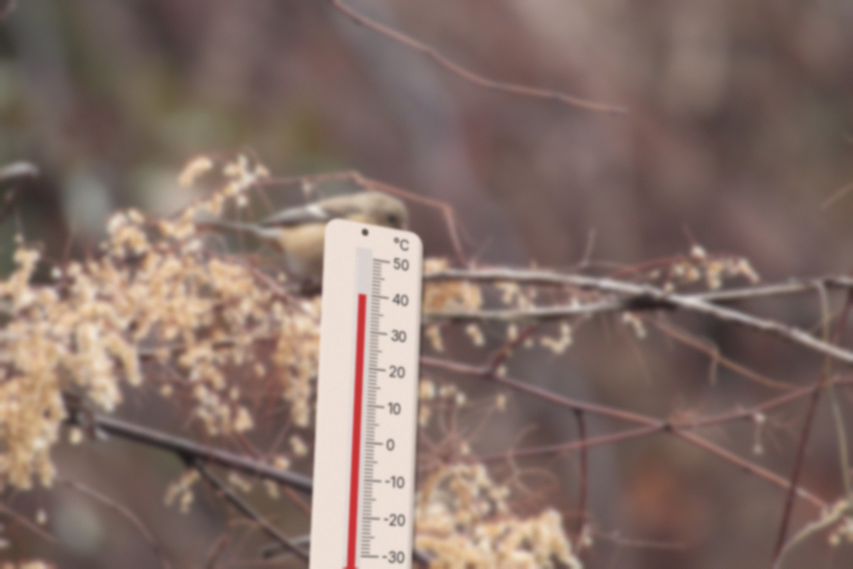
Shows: 40 °C
